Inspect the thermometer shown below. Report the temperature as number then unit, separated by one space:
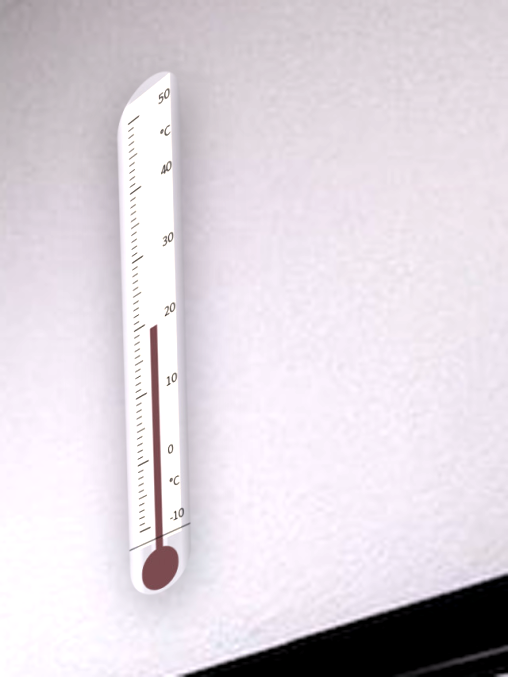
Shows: 19 °C
